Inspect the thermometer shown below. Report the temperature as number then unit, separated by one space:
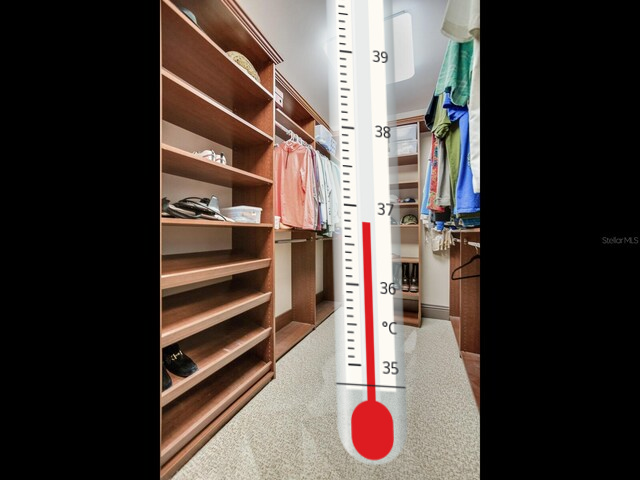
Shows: 36.8 °C
